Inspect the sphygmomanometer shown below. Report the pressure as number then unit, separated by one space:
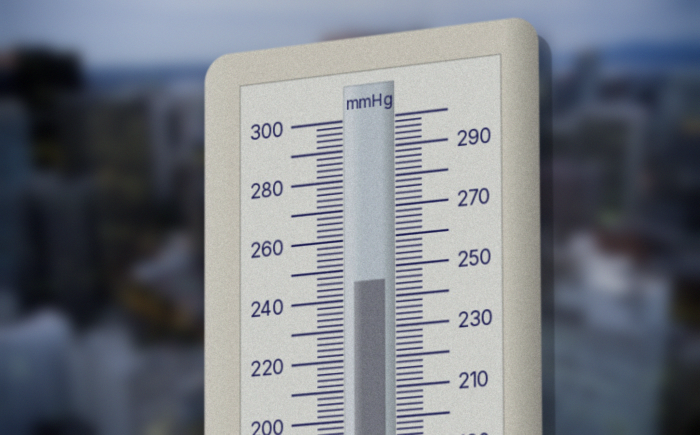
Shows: 246 mmHg
